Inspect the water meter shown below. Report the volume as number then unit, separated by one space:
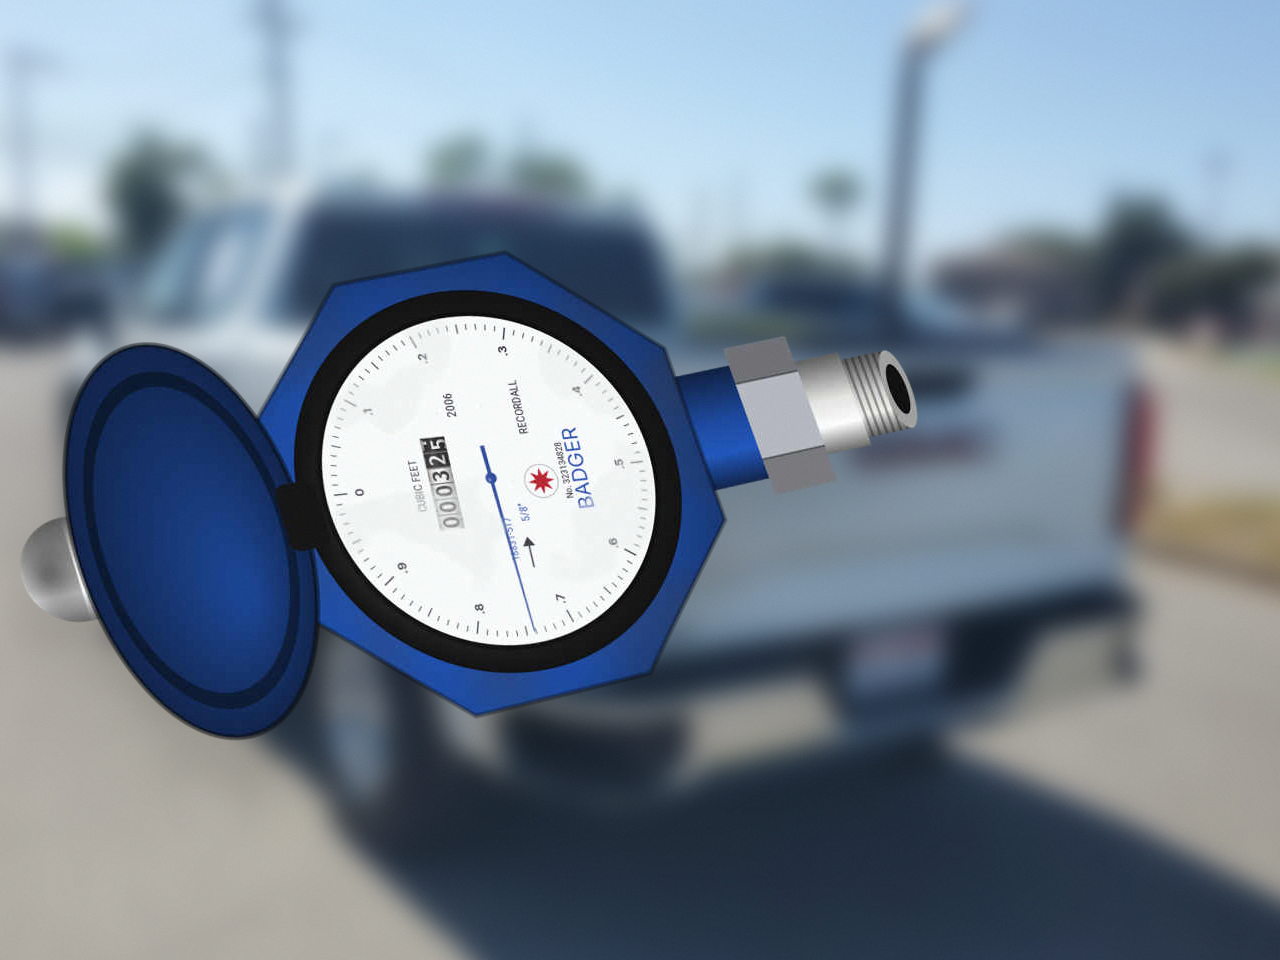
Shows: 324.74 ft³
